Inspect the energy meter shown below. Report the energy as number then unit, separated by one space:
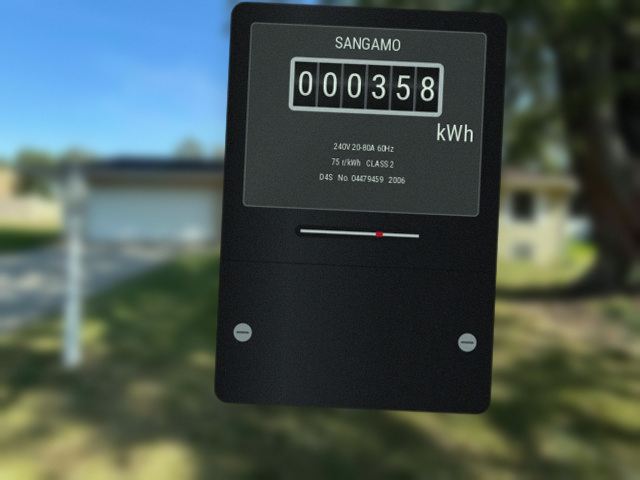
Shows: 358 kWh
